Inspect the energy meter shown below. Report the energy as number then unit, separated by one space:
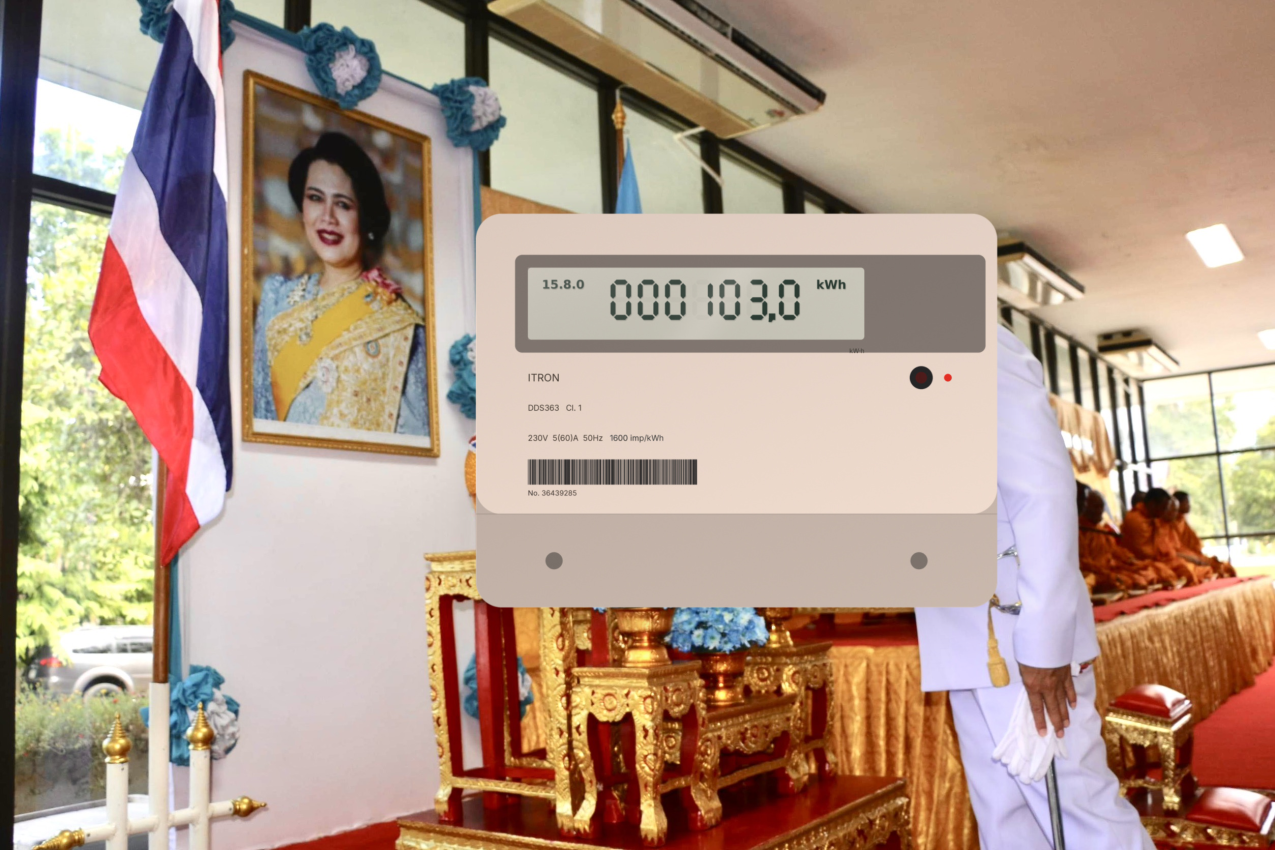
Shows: 103.0 kWh
